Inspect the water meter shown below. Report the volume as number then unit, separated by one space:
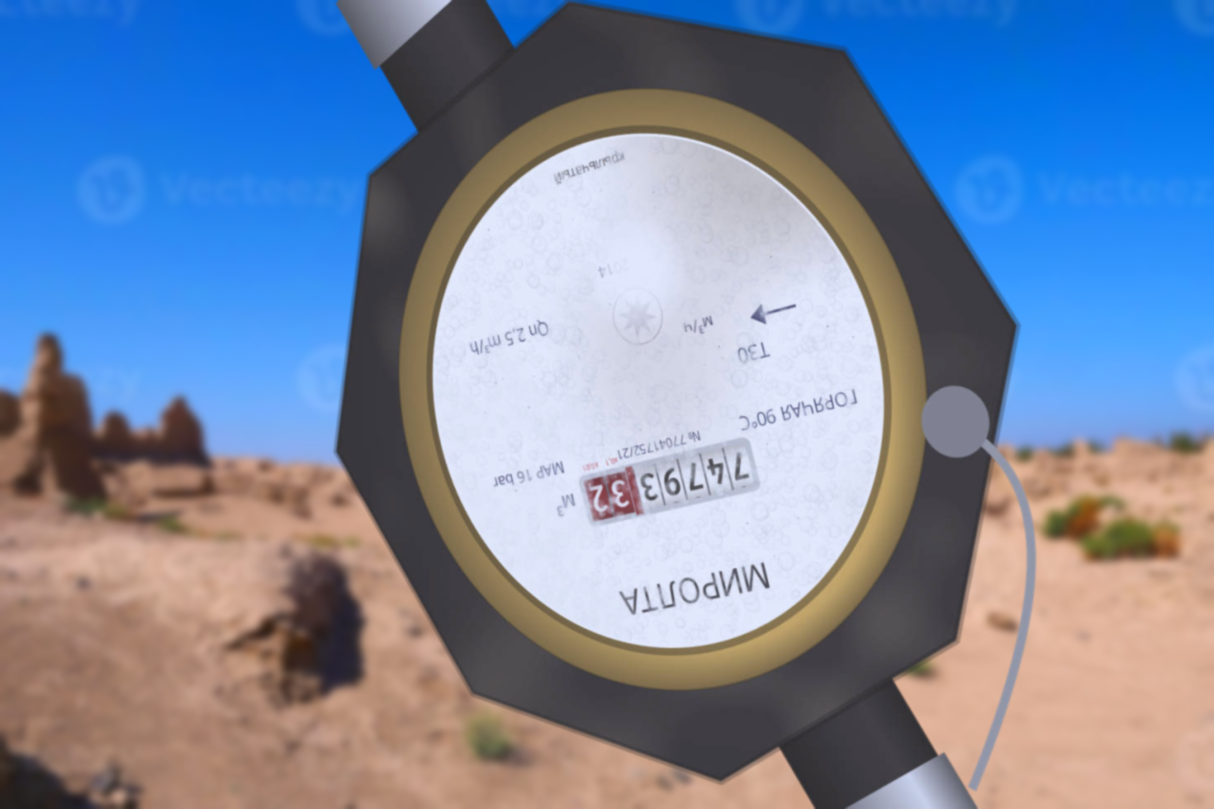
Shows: 74793.32 m³
